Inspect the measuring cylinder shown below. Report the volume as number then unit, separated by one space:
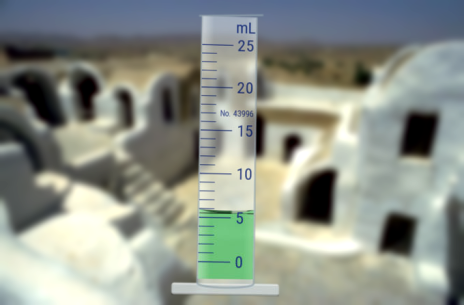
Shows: 5.5 mL
